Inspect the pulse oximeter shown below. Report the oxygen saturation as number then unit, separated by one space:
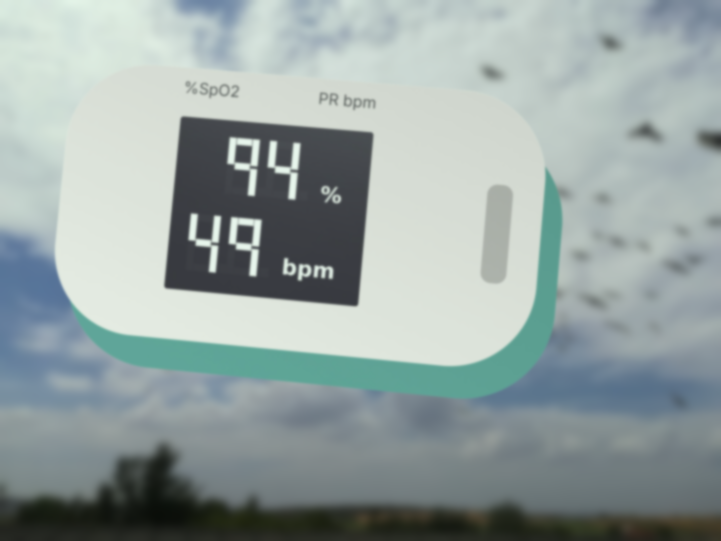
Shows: 94 %
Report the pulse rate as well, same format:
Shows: 49 bpm
